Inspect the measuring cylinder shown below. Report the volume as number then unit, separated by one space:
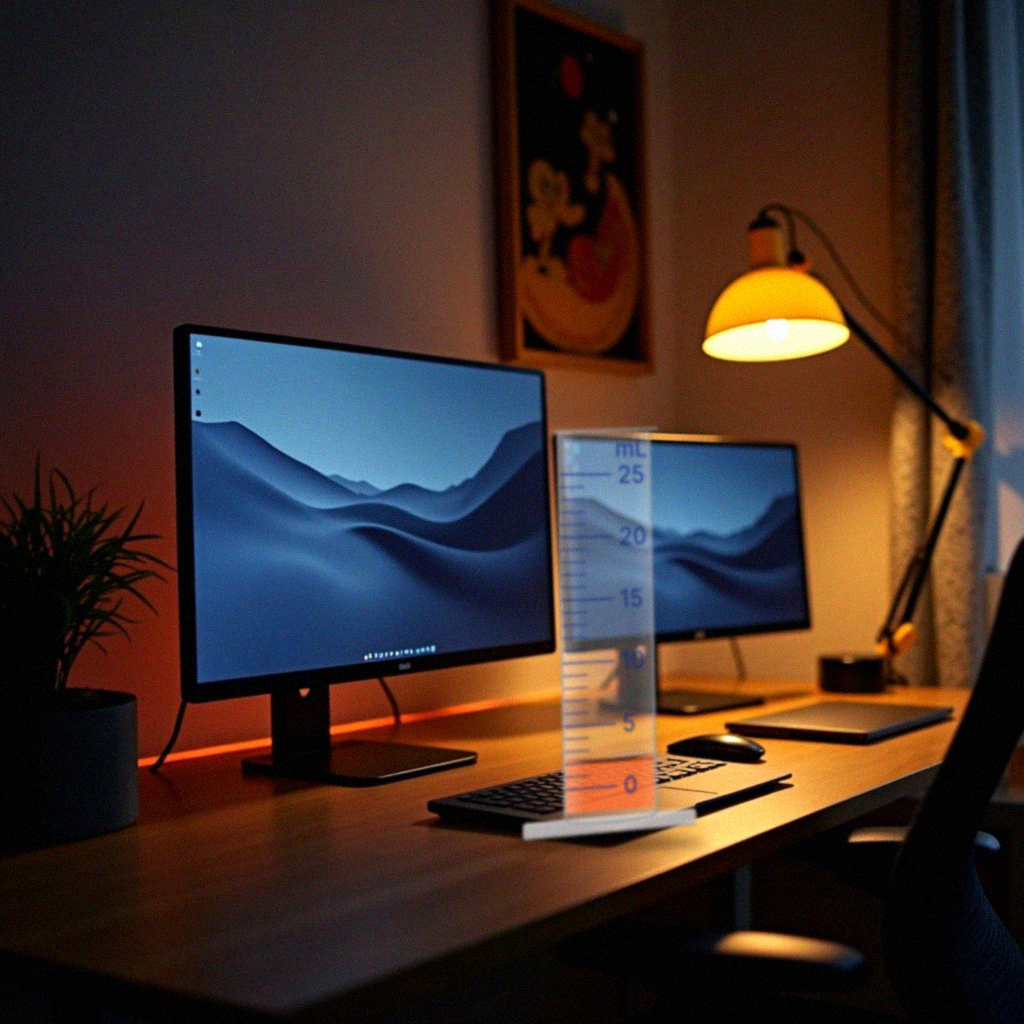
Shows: 2 mL
